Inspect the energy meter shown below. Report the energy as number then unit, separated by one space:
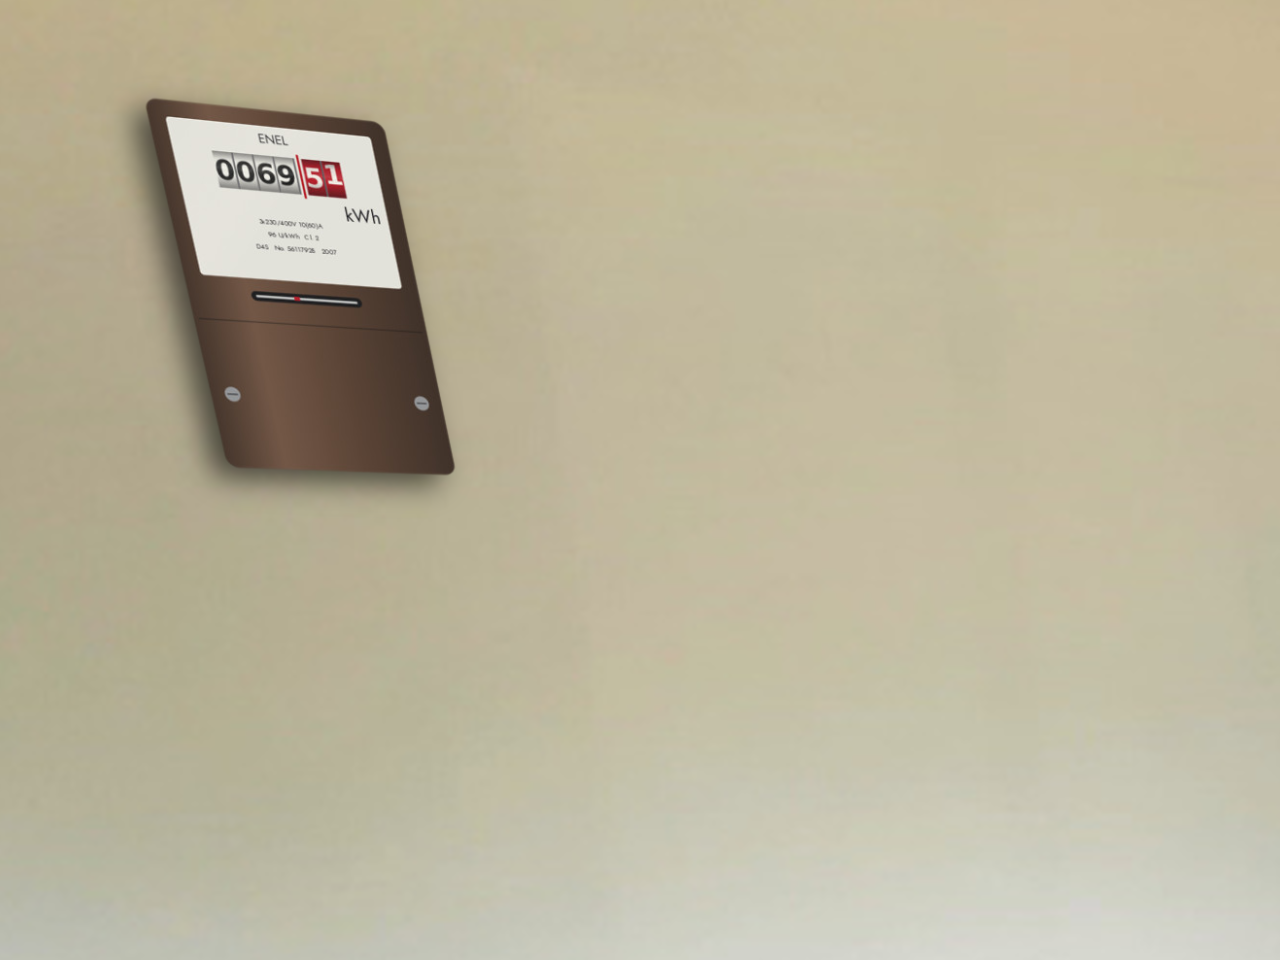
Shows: 69.51 kWh
